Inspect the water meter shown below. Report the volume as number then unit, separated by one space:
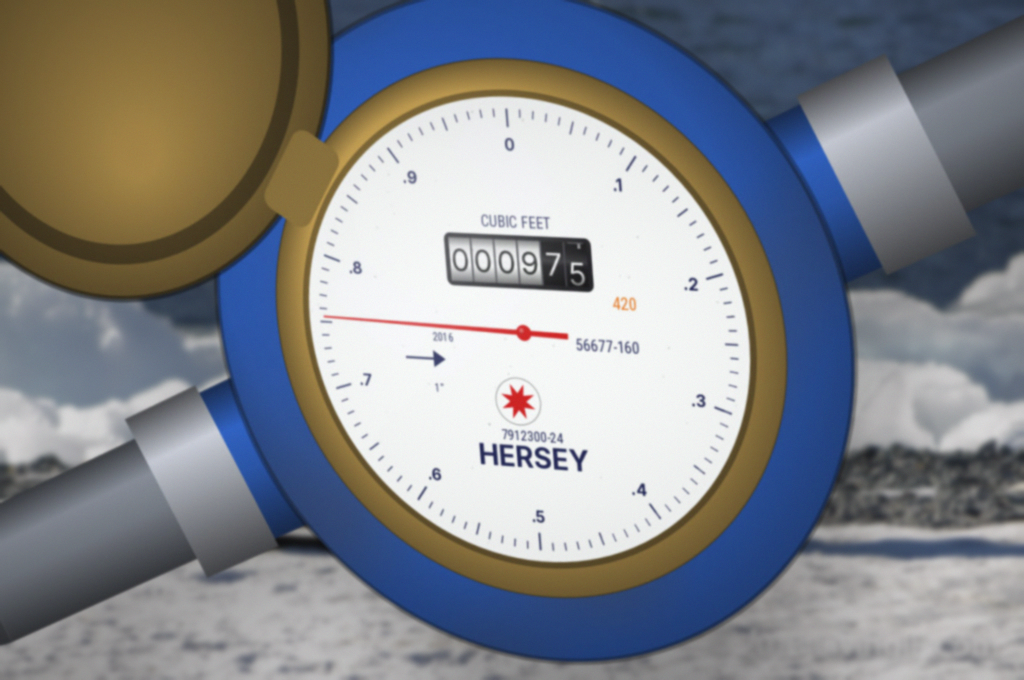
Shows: 974.75 ft³
